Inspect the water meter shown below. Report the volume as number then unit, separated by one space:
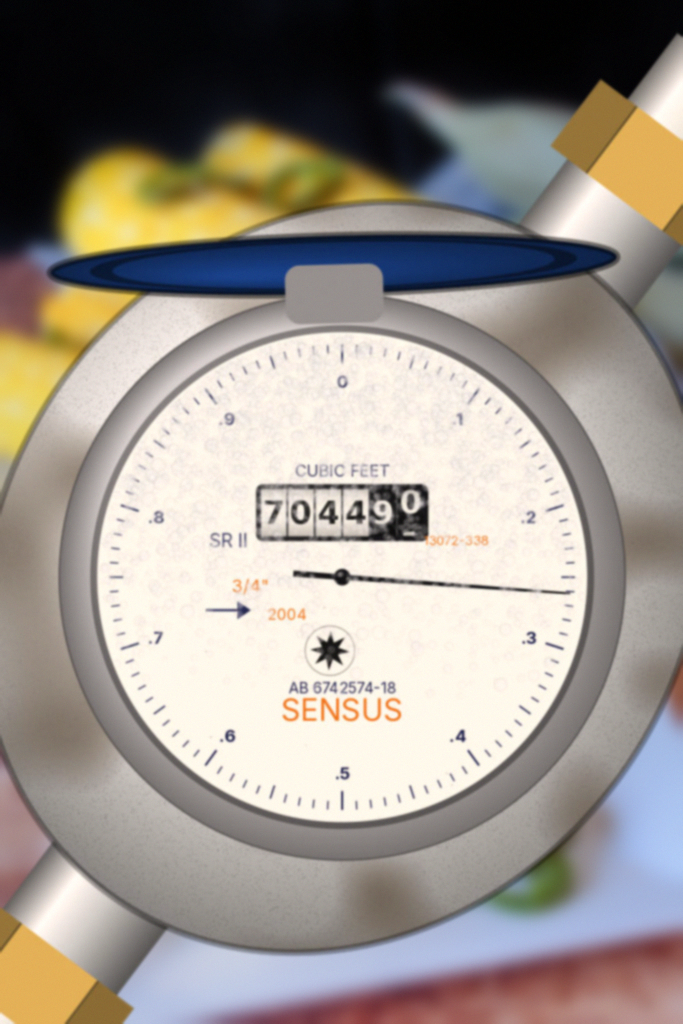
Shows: 704490.26 ft³
